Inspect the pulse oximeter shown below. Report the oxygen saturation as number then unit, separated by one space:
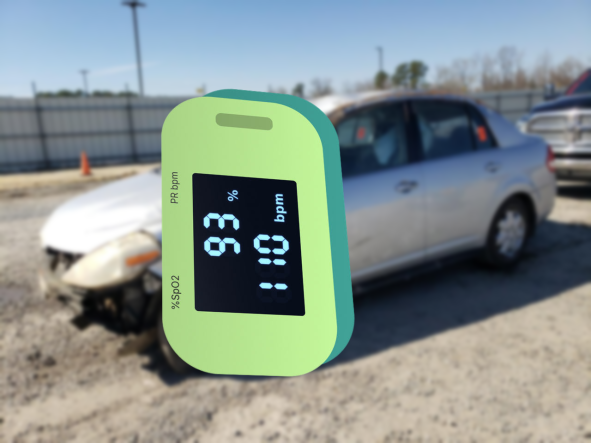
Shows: 93 %
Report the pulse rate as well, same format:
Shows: 110 bpm
